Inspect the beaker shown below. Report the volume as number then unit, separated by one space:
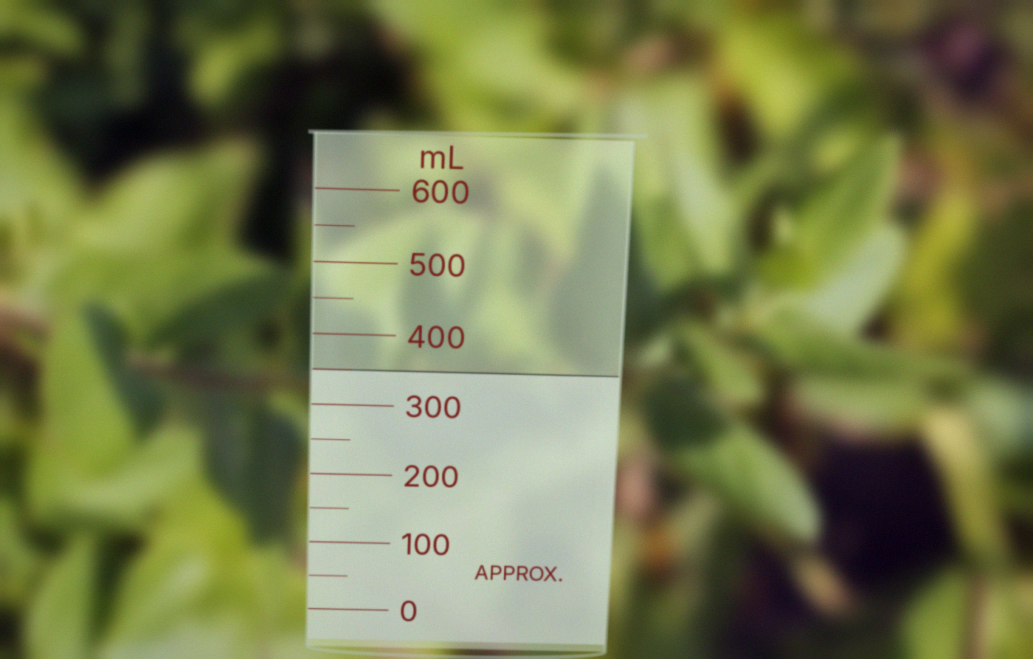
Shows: 350 mL
